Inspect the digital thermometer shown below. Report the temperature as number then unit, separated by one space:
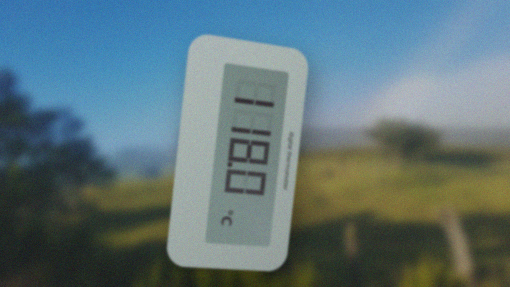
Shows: 118.0 °C
